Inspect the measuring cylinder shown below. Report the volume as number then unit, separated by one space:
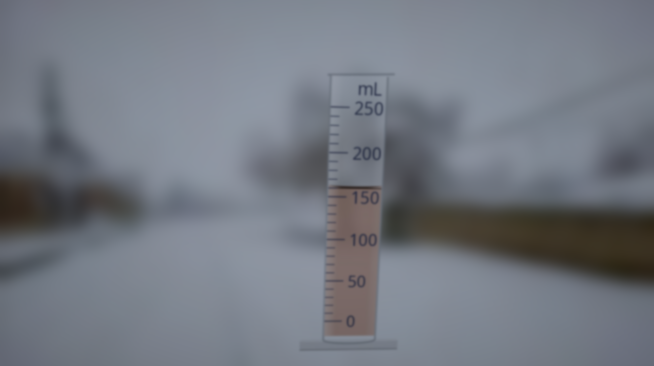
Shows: 160 mL
